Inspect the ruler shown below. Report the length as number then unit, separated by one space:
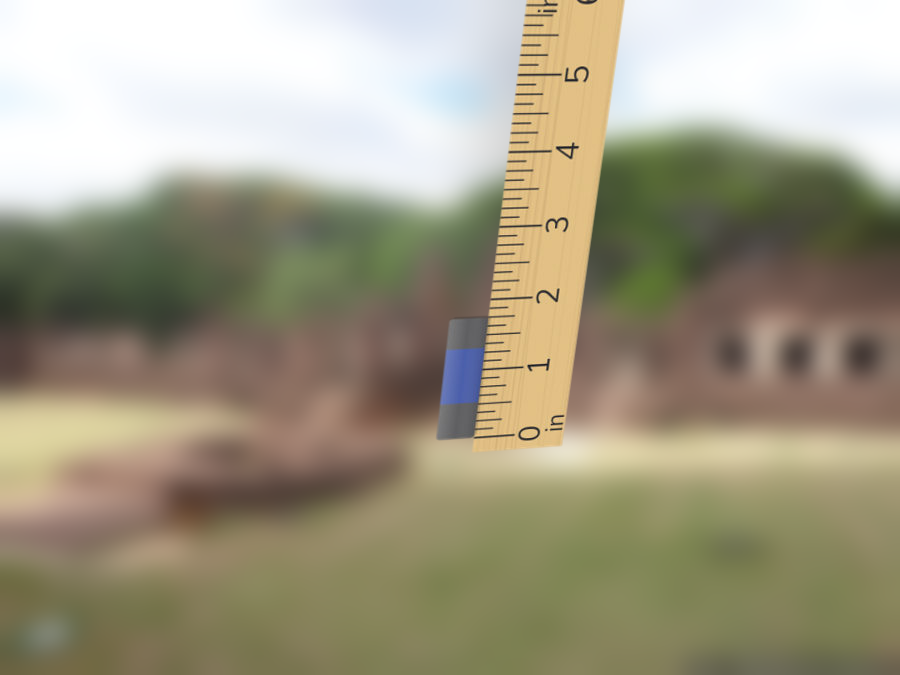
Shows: 1.75 in
